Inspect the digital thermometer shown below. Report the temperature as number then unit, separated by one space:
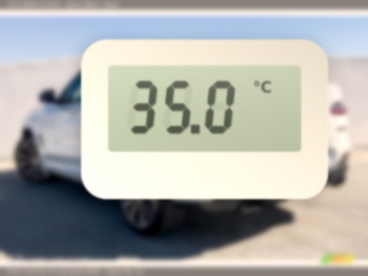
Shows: 35.0 °C
